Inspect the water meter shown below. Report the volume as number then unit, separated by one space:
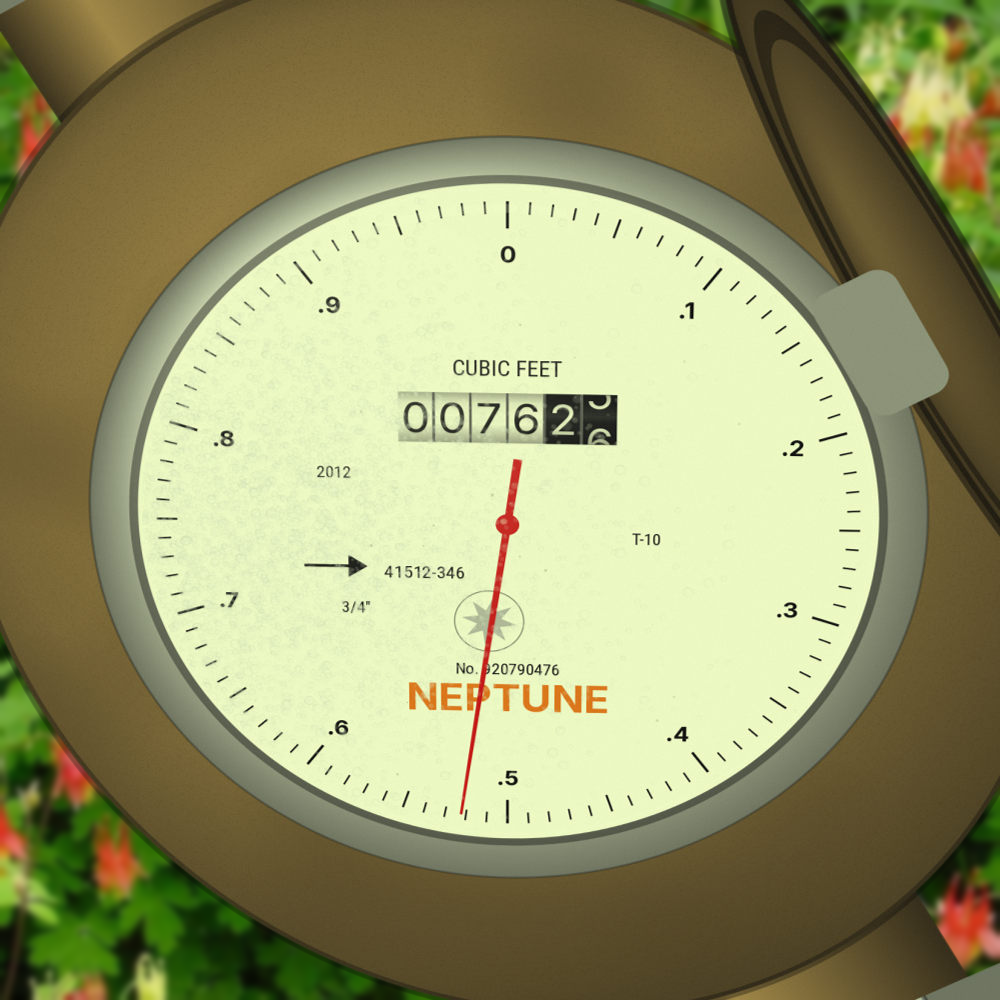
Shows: 7625.52 ft³
